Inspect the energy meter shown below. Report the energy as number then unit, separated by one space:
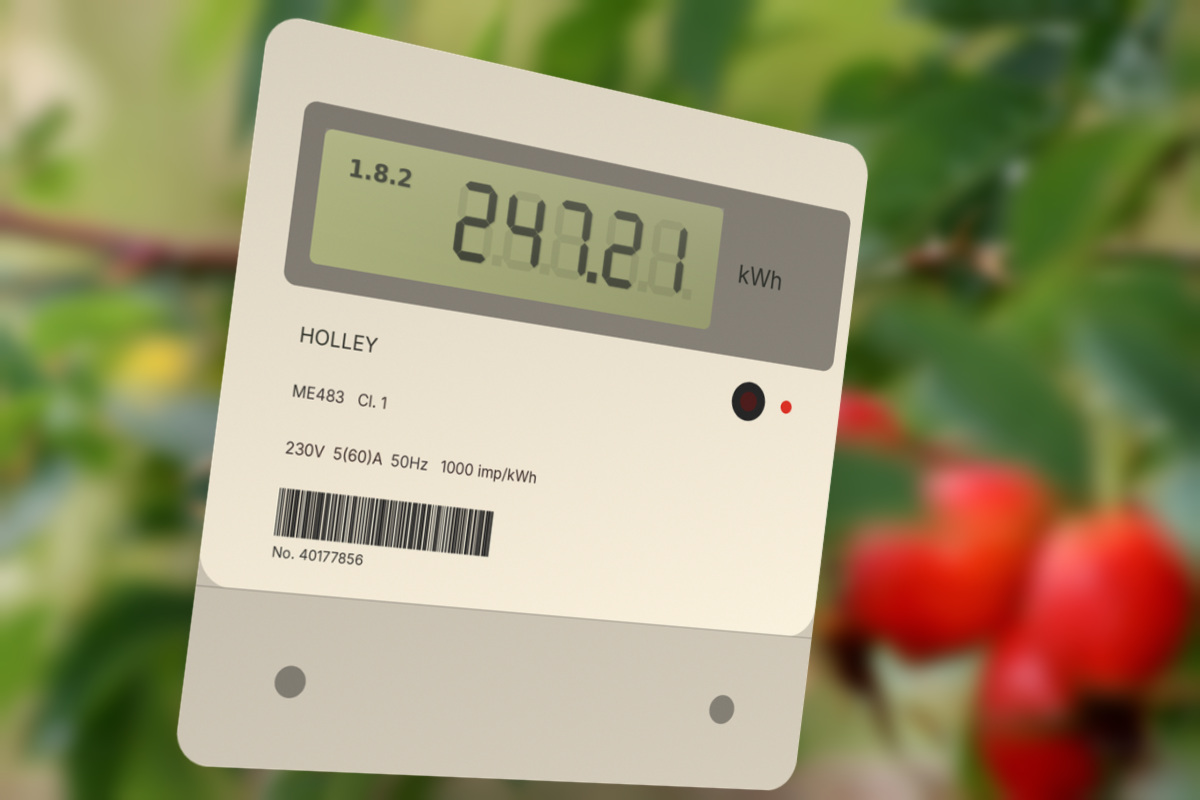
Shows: 247.21 kWh
